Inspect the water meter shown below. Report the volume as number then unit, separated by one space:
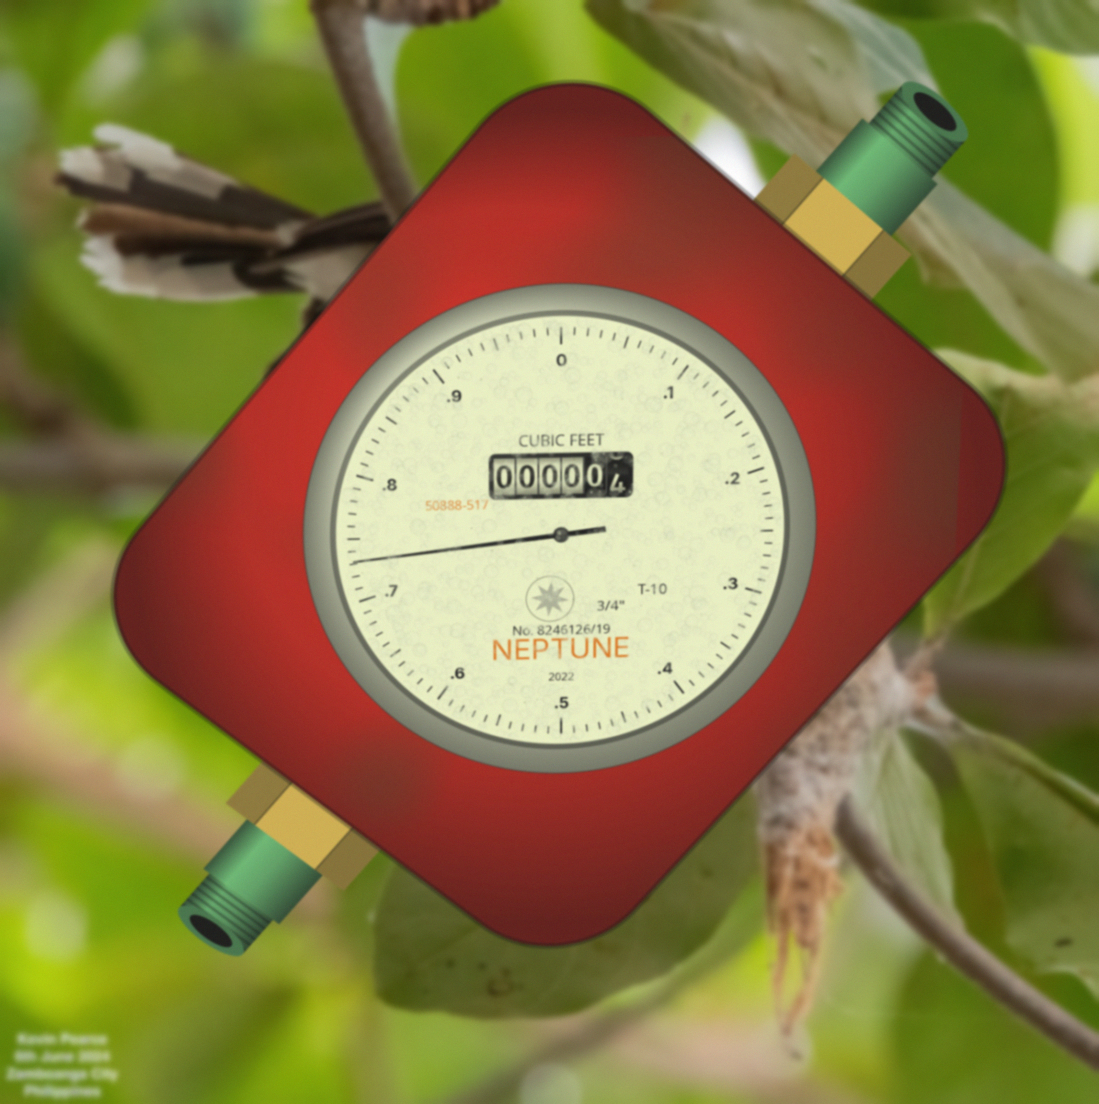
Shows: 3.73 ft³
